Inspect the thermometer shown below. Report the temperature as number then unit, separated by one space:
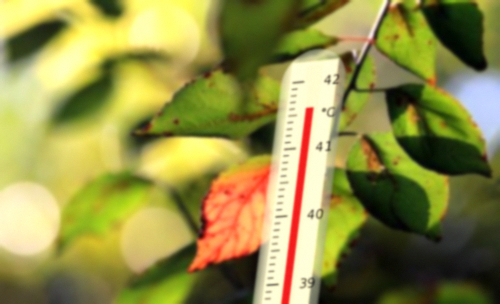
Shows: 41.6 °C
